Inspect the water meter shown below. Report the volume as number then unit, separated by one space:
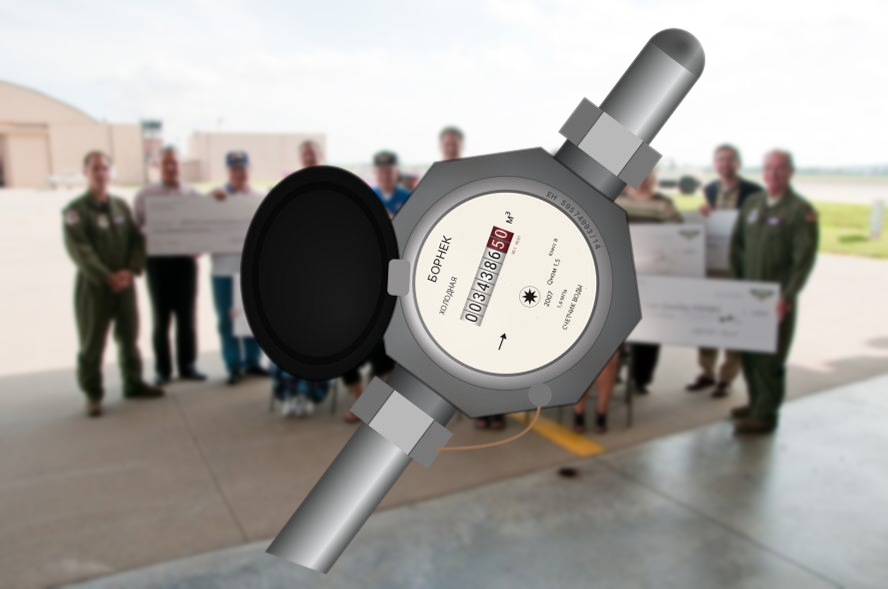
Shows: 34386.50 m³
